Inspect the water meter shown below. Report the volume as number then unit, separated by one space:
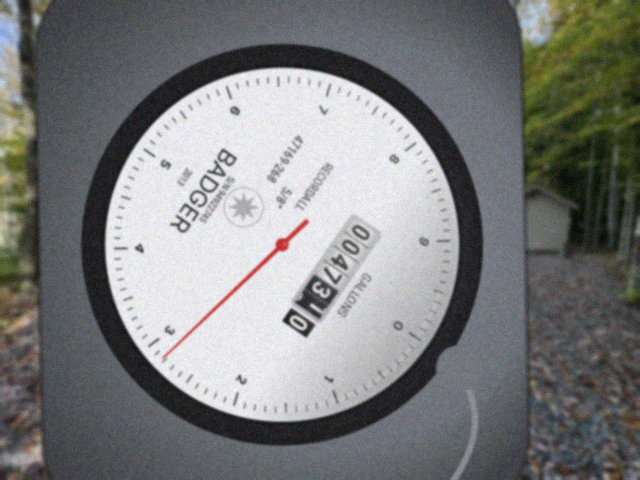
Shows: 47312.8 gal
